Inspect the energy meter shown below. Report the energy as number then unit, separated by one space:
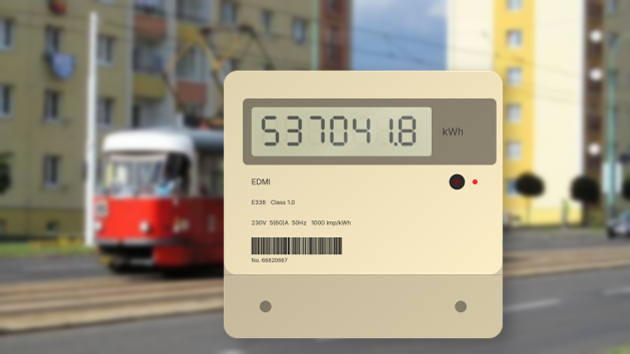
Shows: 537041.8 kWh
